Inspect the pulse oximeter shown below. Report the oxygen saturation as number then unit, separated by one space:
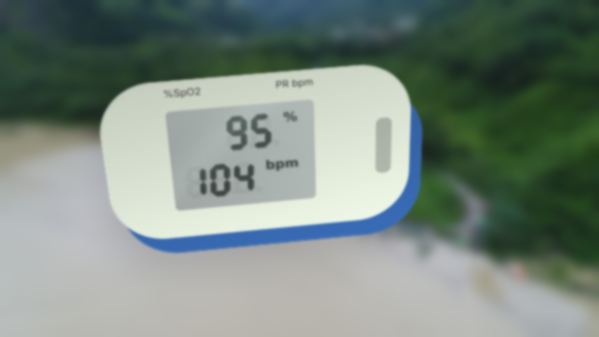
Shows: 95 %
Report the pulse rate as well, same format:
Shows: 104 bpm
